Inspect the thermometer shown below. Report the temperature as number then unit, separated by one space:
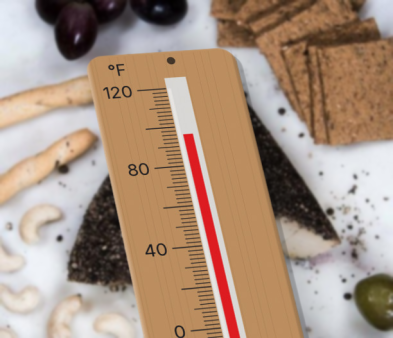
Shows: 96 °F
